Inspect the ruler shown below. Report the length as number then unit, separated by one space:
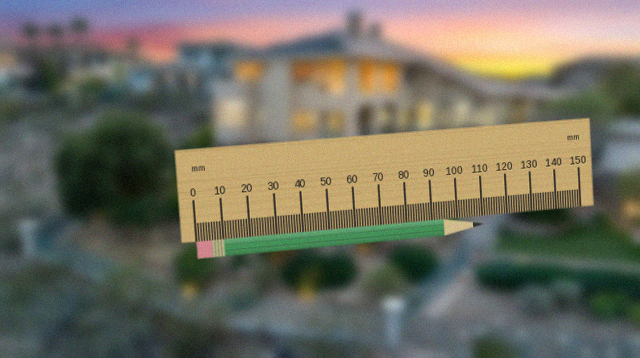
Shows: 110 mm
